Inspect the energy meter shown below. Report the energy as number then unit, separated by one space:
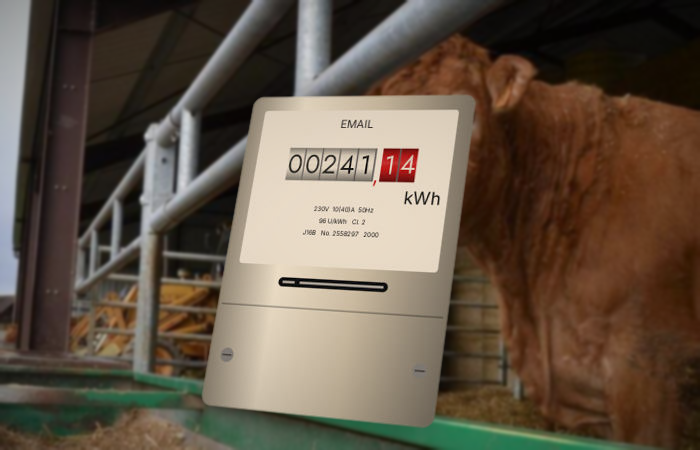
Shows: 241.14 kWh
